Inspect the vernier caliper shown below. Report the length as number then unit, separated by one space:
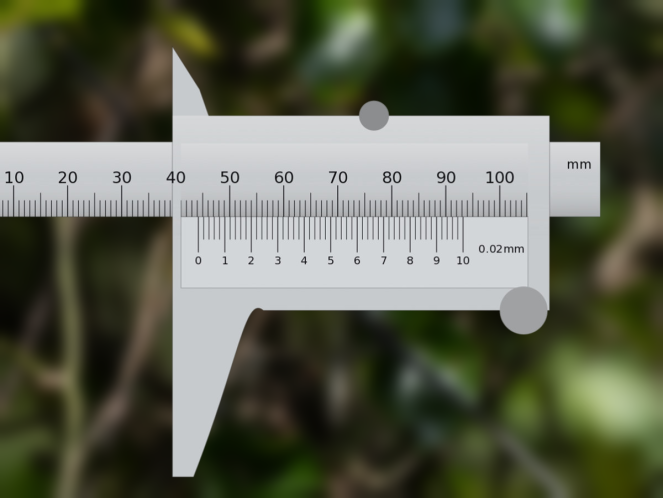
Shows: 44.2 mm
